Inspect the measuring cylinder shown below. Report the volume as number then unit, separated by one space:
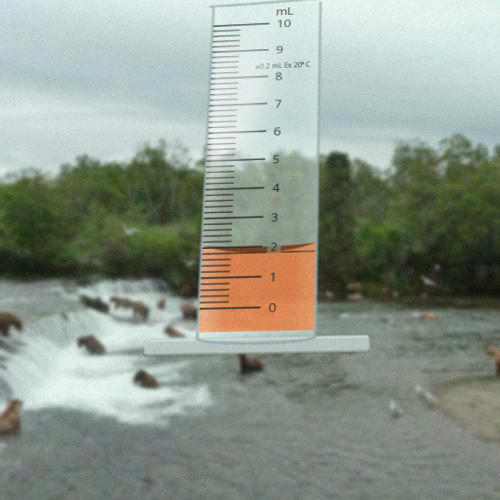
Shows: 1.8 mL
